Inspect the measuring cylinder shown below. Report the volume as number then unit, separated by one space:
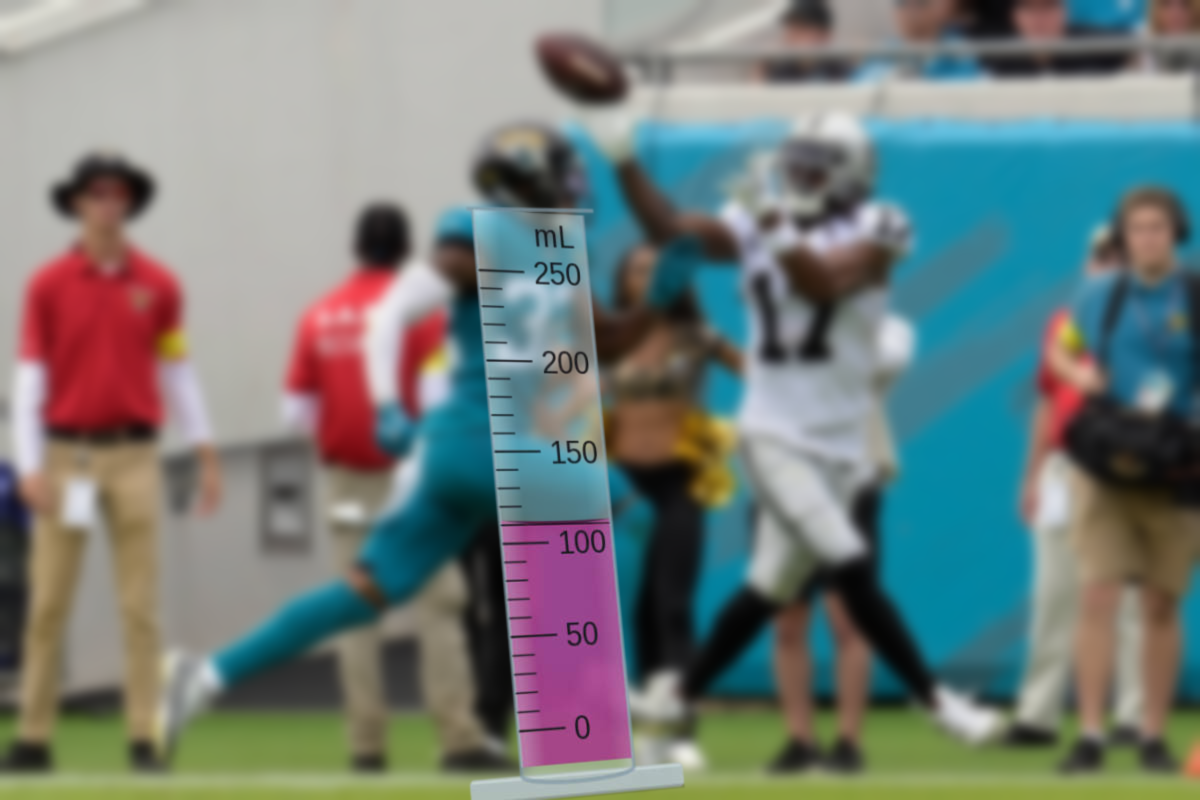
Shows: 110 mL
